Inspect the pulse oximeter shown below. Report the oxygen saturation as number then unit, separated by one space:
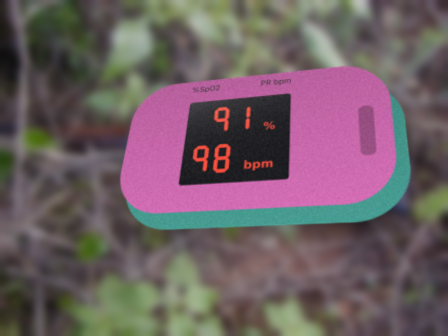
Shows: 91 %
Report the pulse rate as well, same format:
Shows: 98 bpm
